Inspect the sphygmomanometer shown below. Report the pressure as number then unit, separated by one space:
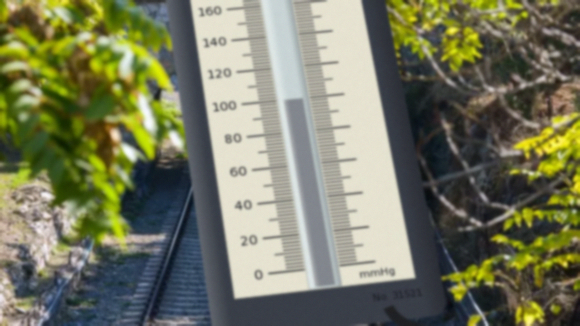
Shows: 100 mmHg
